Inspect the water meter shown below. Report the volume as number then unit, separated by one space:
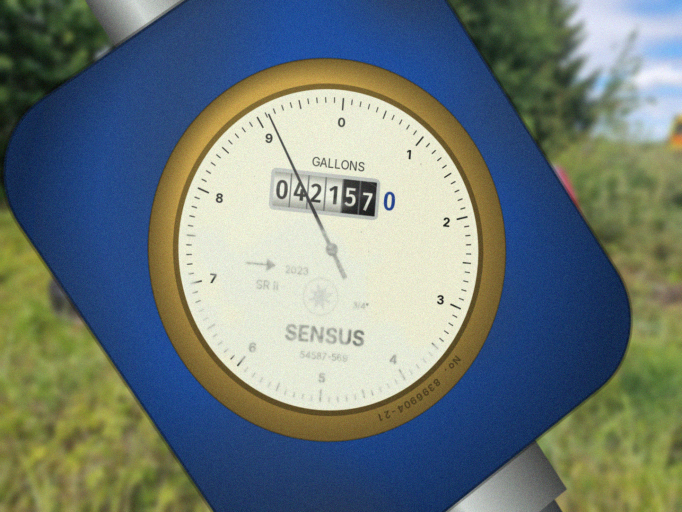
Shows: 421569.1 gal
